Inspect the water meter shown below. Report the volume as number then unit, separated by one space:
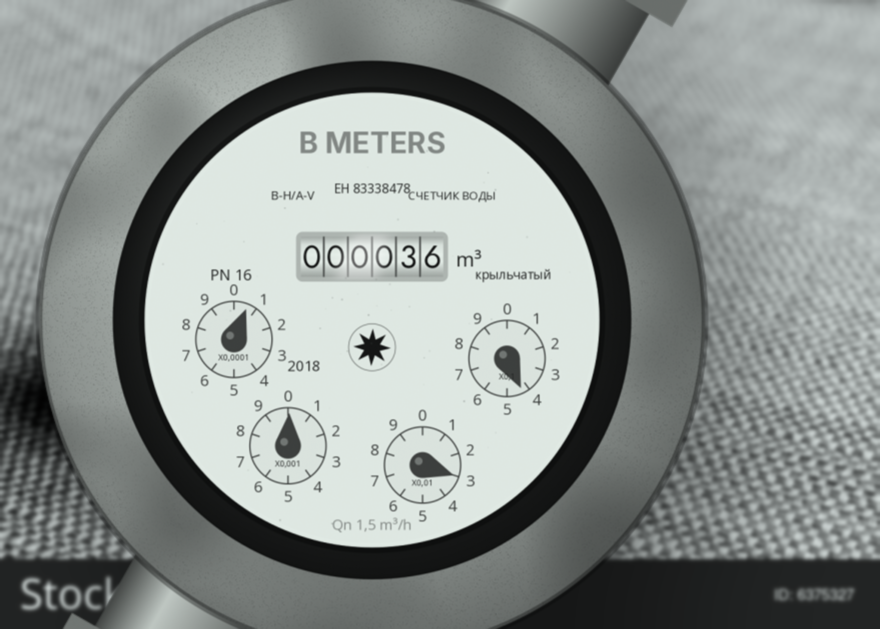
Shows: 36.4300 m³
